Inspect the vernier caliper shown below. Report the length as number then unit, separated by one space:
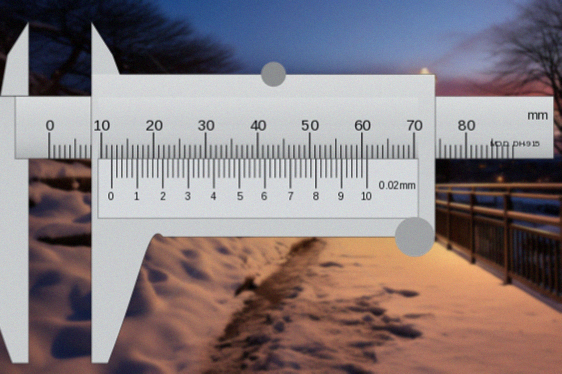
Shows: 12.0 mm
